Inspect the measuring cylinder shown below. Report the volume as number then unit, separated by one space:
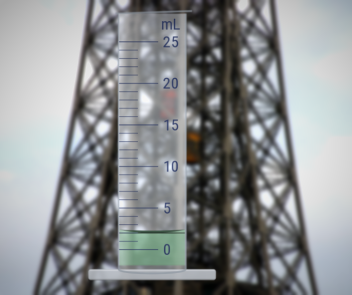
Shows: 2 mL
